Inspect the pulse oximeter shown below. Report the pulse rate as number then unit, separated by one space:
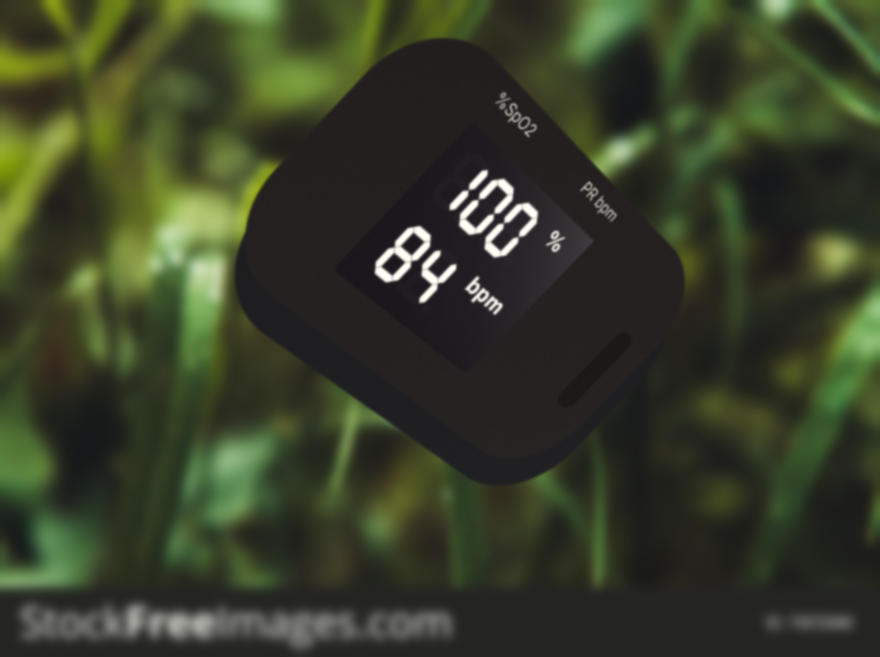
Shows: 84 bpm
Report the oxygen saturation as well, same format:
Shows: 100 %
